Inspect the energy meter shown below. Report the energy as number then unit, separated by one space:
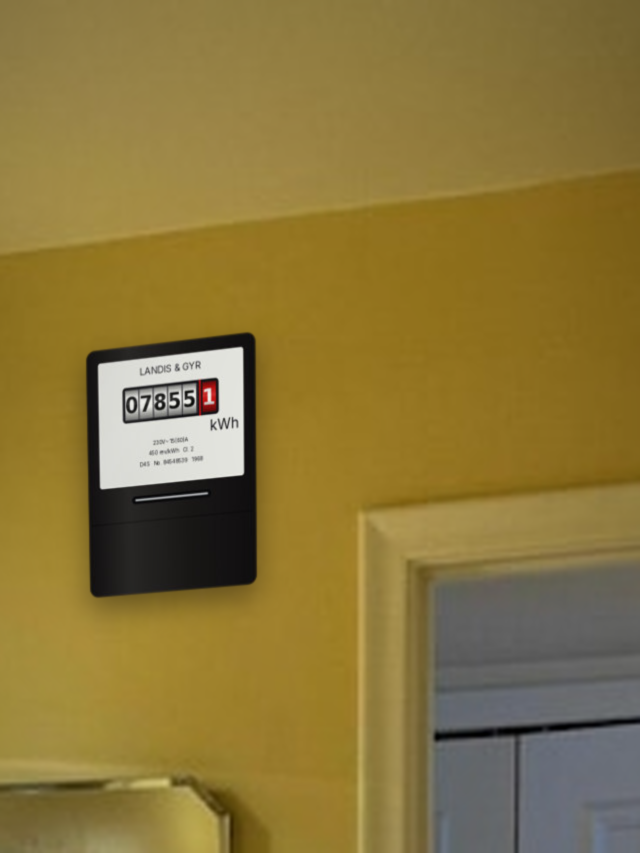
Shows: 7855.1 kWh
